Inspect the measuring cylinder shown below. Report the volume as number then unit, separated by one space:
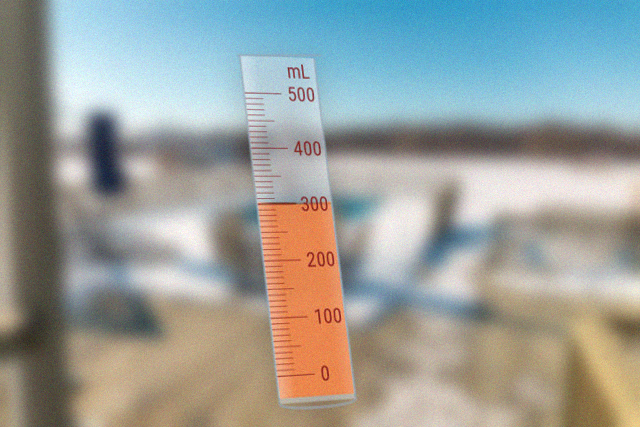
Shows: 300 mL
